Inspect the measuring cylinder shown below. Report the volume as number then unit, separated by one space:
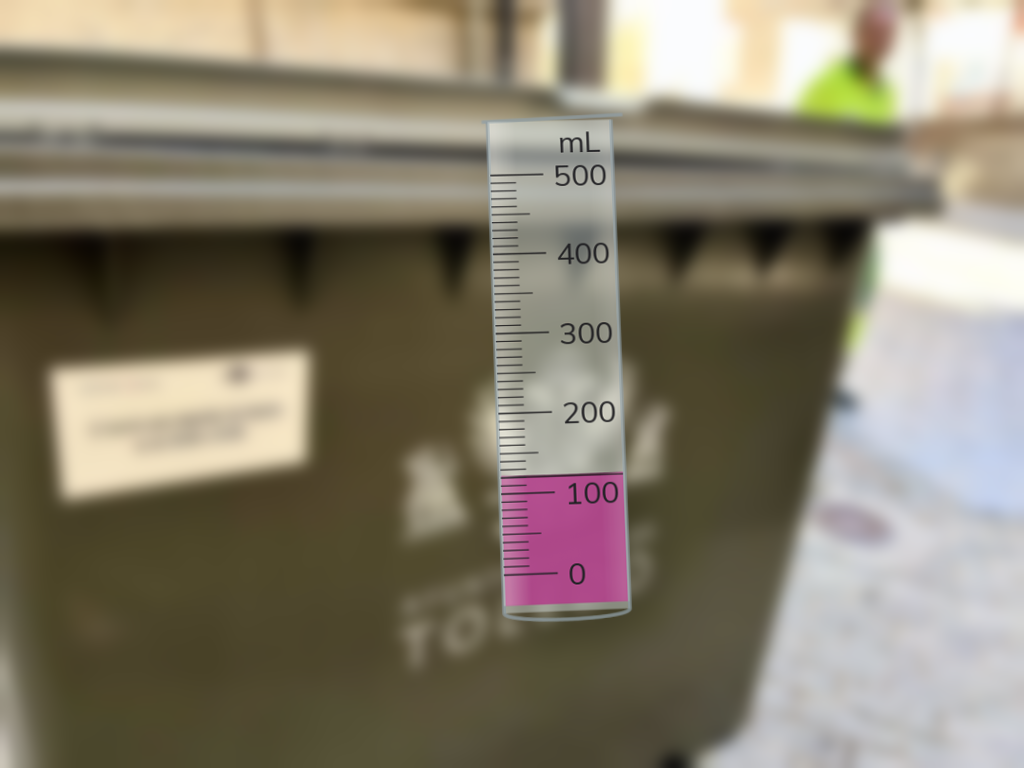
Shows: 120 mL
